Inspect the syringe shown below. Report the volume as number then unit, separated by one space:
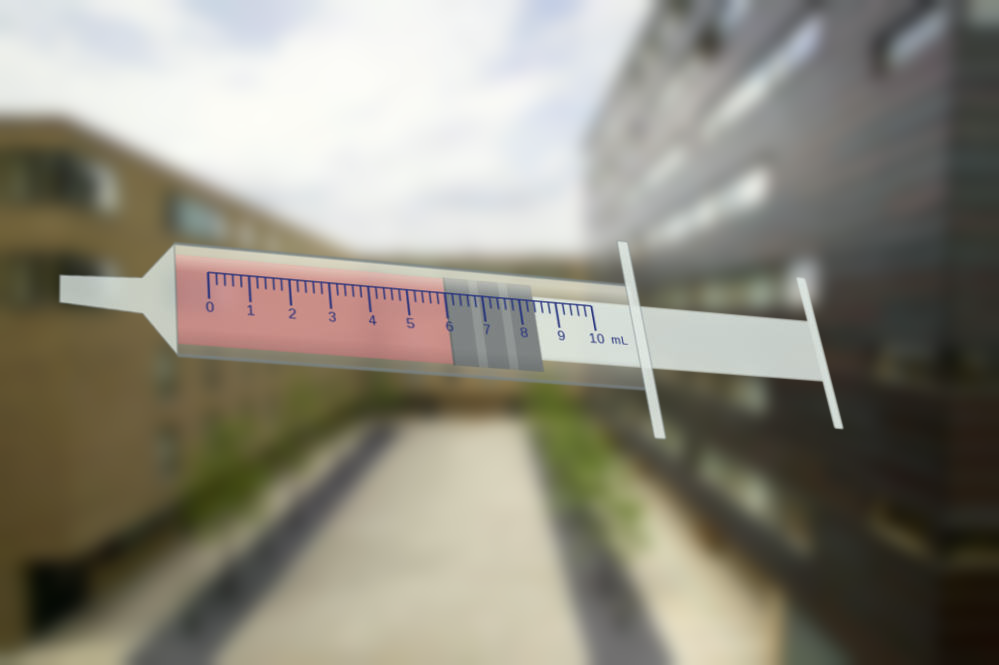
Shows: 6 mL
